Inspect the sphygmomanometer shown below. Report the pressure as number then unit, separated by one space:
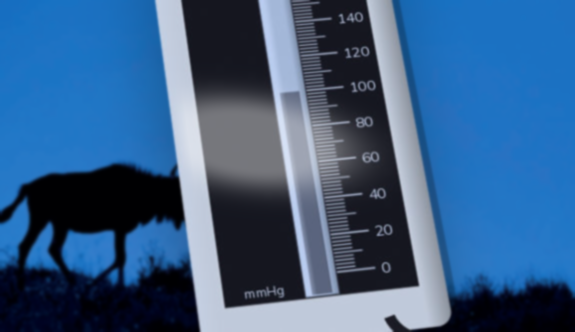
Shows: 100 mmHg
